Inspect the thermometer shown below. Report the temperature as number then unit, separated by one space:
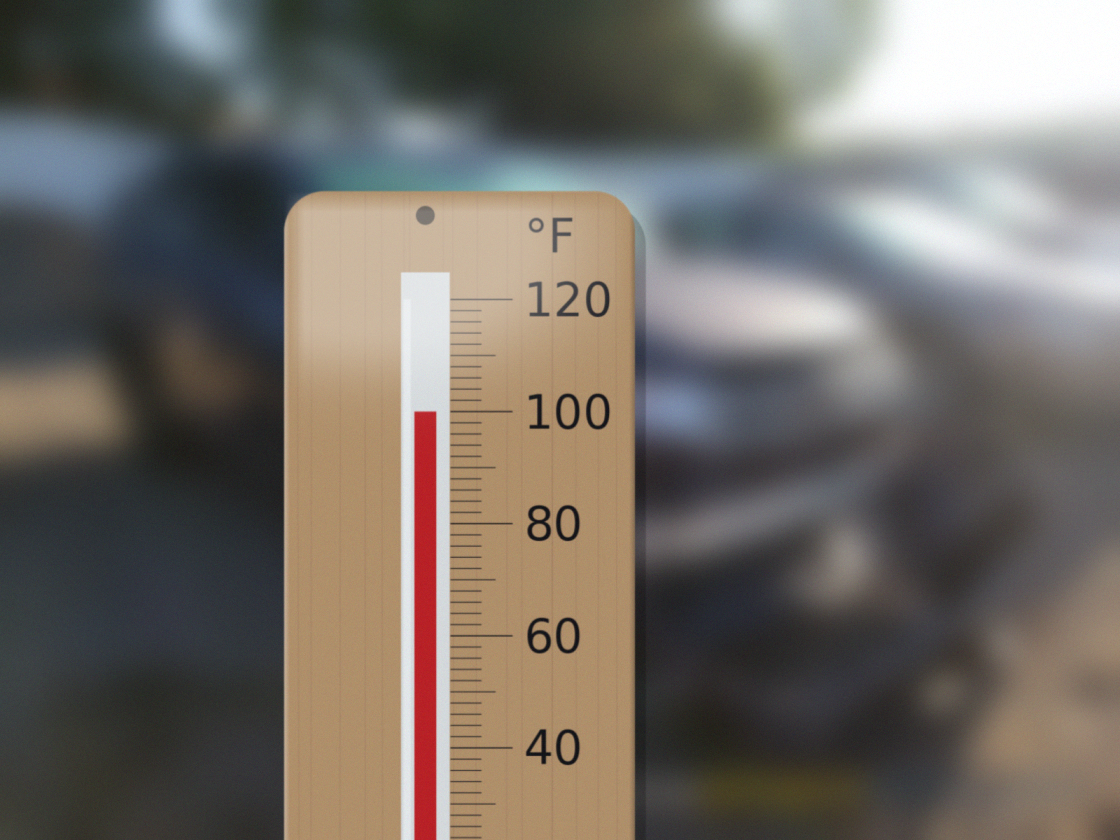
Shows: 100 °F
